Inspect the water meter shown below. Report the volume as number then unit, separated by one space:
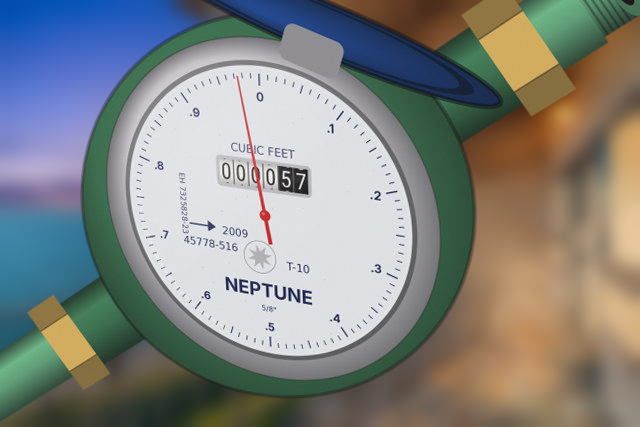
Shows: 56.97 ft³
